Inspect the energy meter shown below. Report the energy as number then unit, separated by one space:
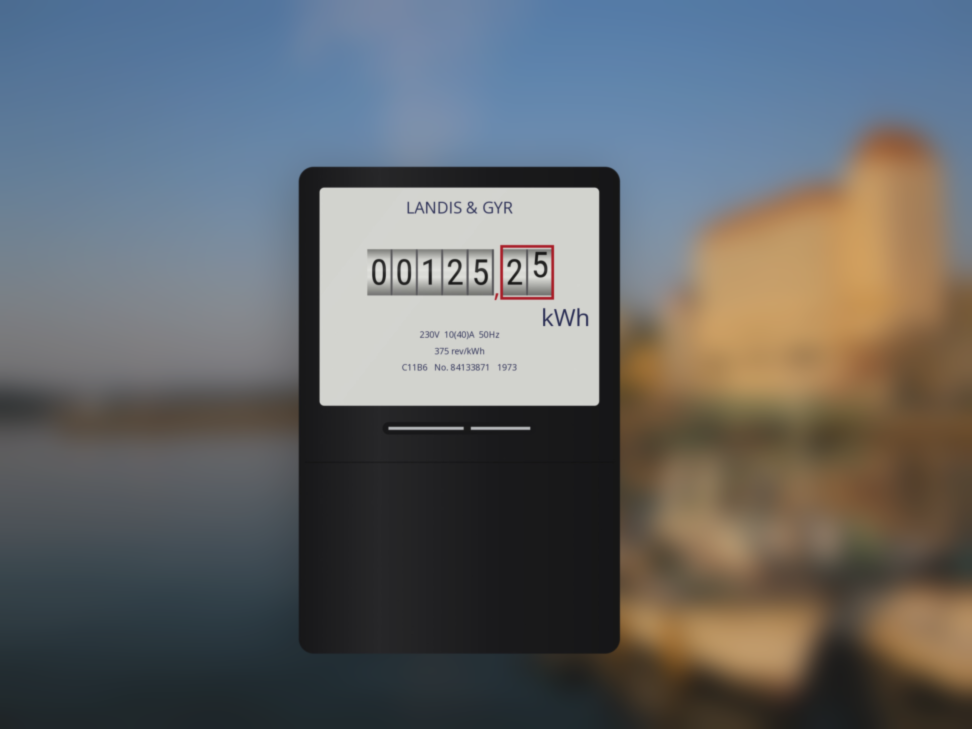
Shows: 125.25 kWh
